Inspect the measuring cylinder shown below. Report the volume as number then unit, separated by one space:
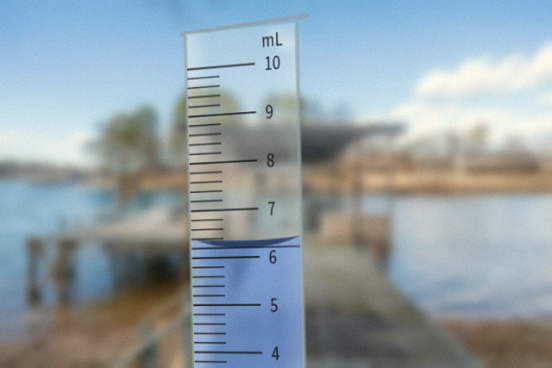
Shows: 6.2 mL
